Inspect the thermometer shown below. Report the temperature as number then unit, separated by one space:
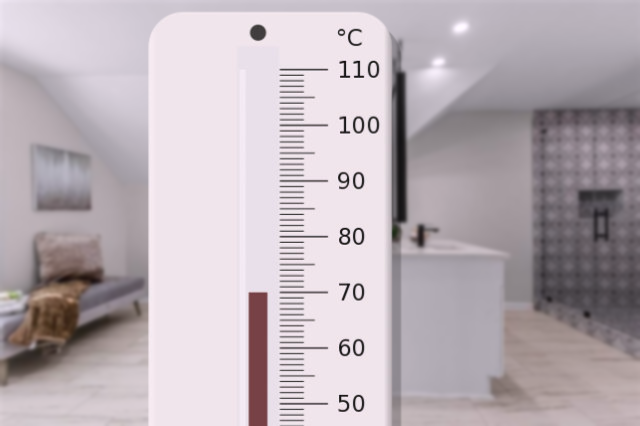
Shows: 70 °C
